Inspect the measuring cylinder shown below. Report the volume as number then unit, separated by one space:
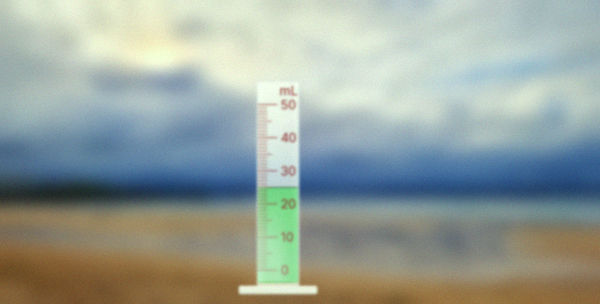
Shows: 25 mL
